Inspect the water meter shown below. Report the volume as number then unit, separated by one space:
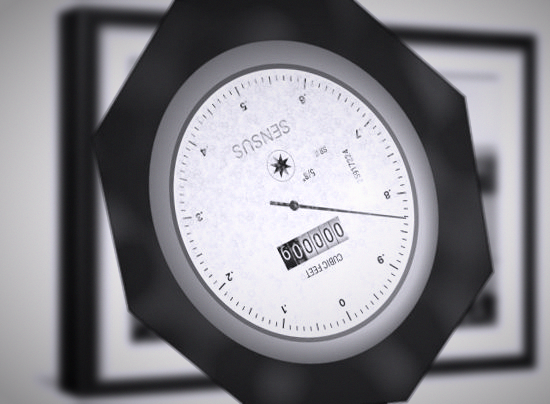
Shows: 8.83 ft³
